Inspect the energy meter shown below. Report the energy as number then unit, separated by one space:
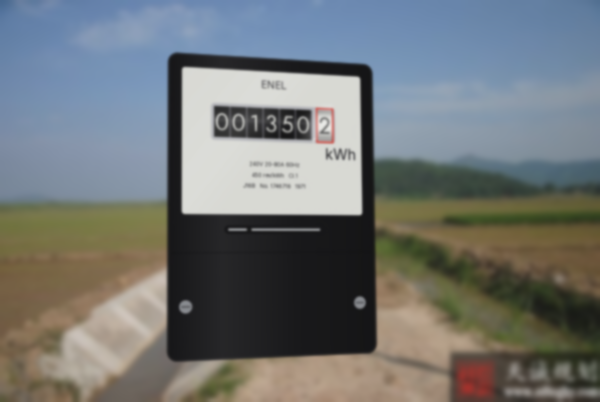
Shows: 1350.2 kWh
